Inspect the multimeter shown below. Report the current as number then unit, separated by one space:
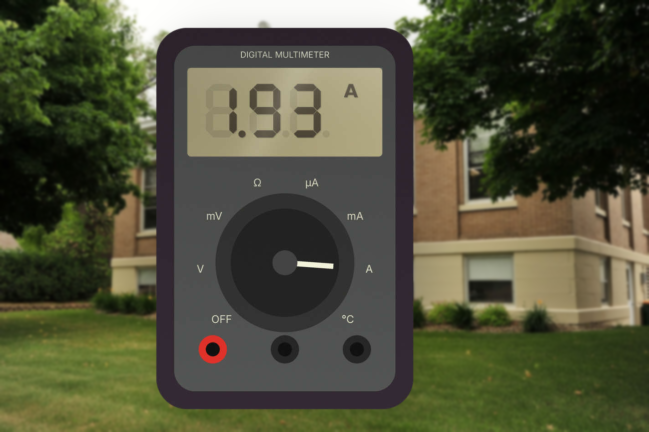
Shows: 1.93 A
